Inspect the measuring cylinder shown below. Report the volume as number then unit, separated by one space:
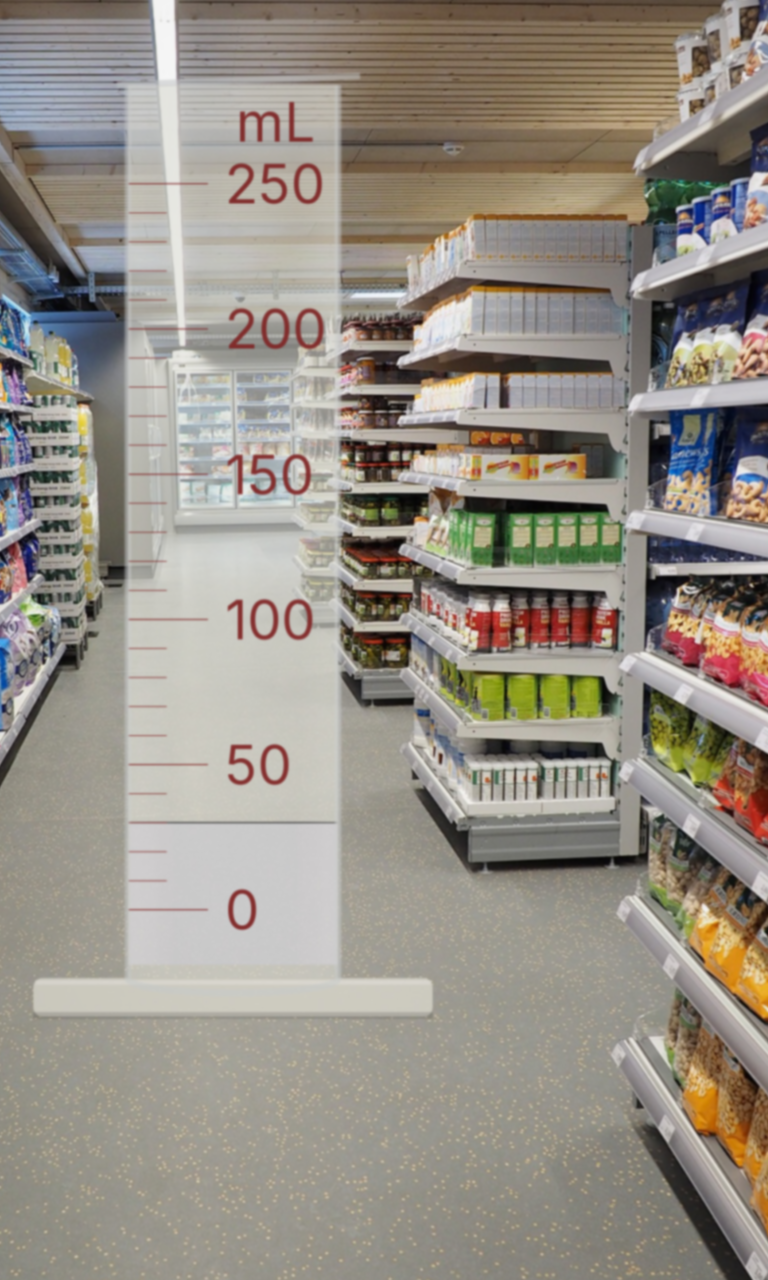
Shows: 30 mL
